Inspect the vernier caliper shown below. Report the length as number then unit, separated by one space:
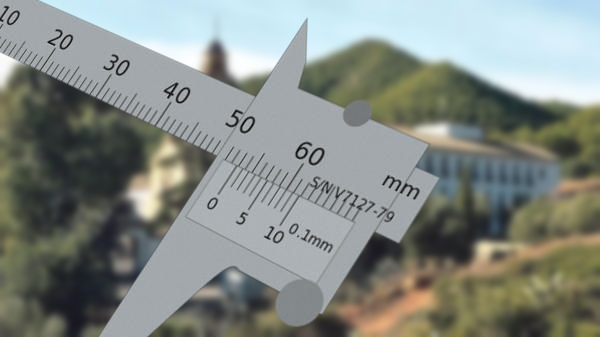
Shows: 52.8 mm
